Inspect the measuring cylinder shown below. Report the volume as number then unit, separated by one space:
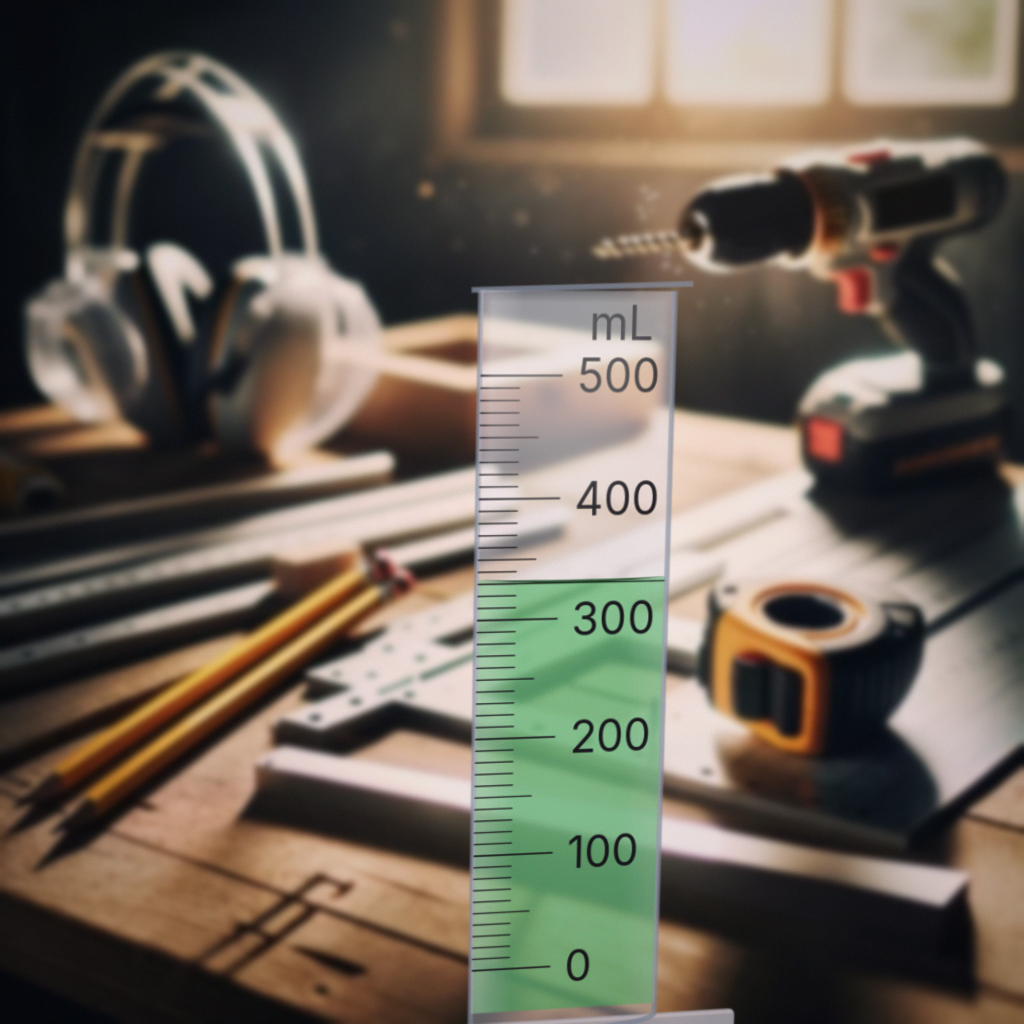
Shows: 330 mL
